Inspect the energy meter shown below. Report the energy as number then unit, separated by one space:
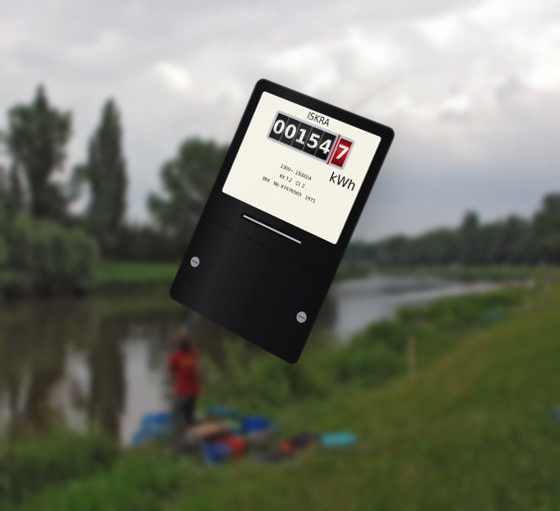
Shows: 154.7 kWh
